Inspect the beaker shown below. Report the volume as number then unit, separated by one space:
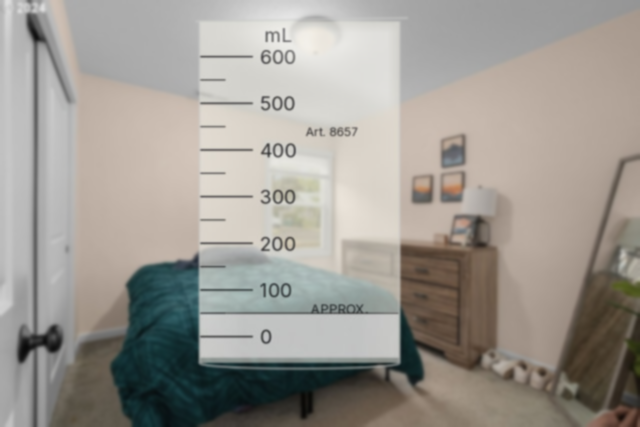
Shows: 50 mL
